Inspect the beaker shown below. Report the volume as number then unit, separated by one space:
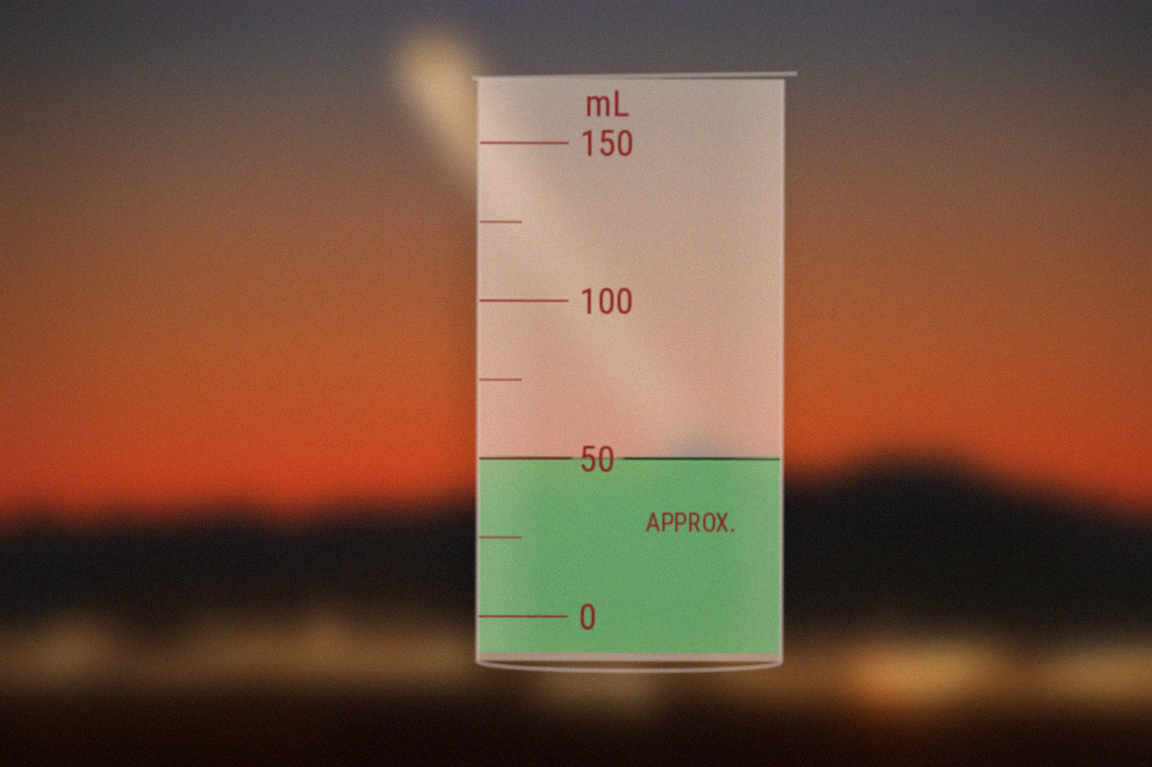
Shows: 50 mL
